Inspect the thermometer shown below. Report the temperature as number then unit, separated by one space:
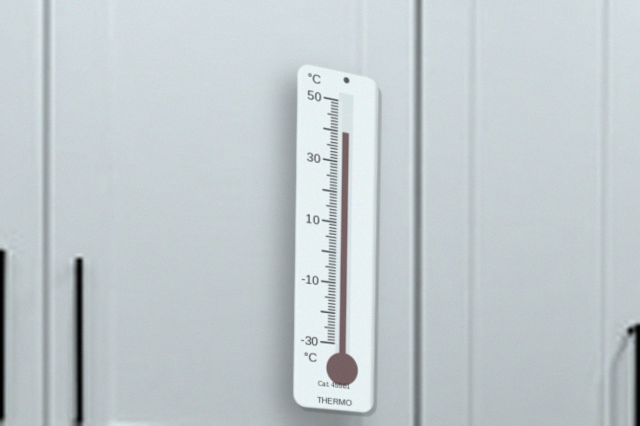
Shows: 40 °C
